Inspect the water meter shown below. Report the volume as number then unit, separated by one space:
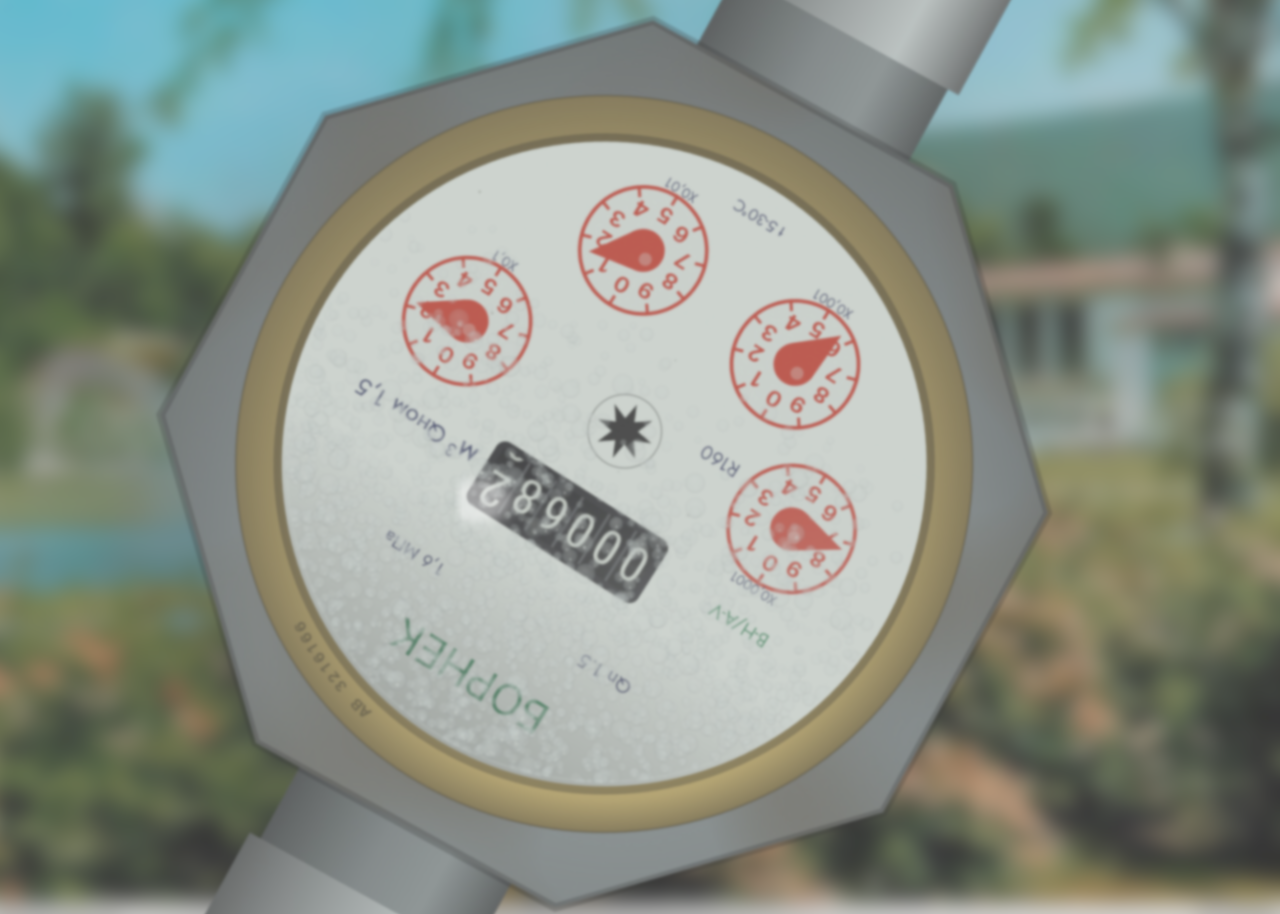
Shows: 682.2157 m³
